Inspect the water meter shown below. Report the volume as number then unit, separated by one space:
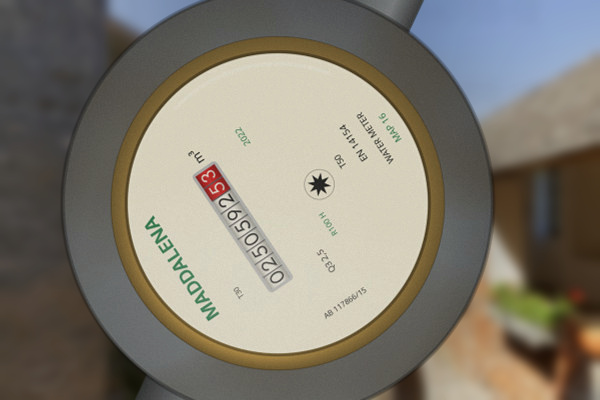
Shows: 250592.53 m³
